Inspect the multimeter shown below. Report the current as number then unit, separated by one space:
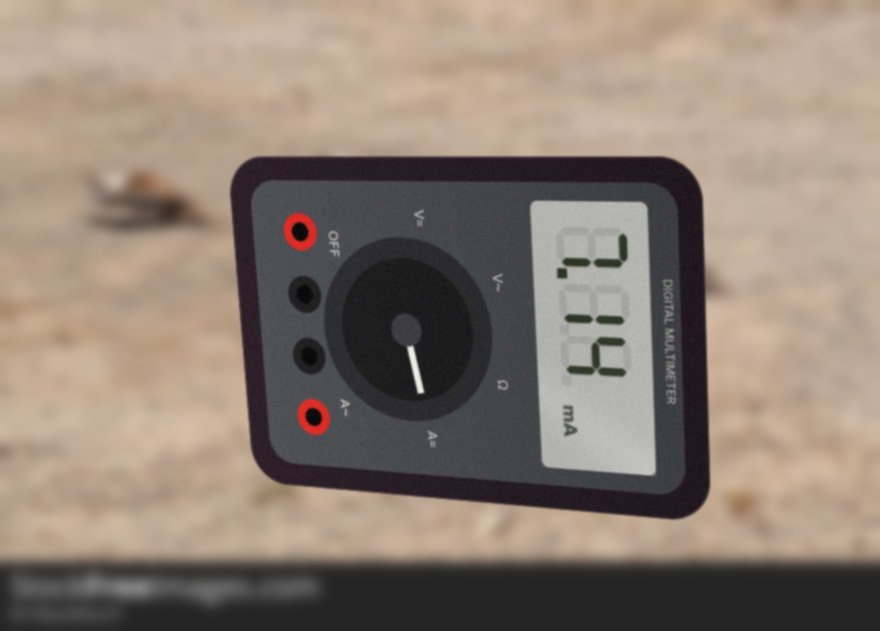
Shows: 7.14 mA
